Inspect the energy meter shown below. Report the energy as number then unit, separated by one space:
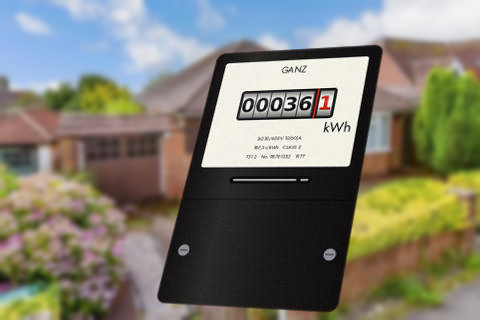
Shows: 36.1 kWh
